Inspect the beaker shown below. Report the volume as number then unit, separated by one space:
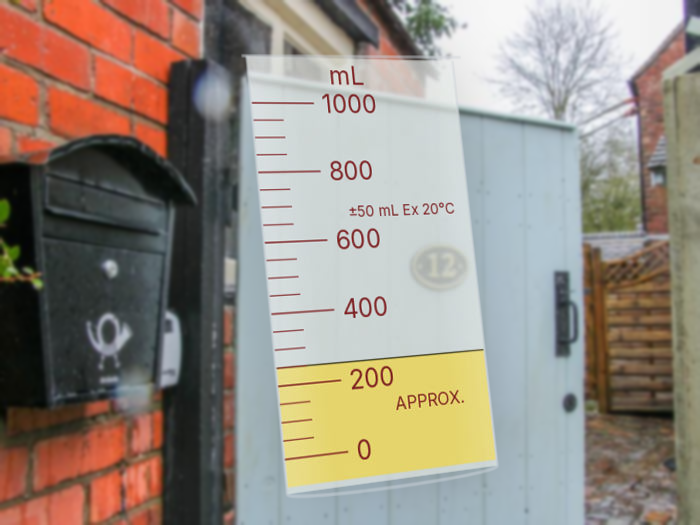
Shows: 250 mL
